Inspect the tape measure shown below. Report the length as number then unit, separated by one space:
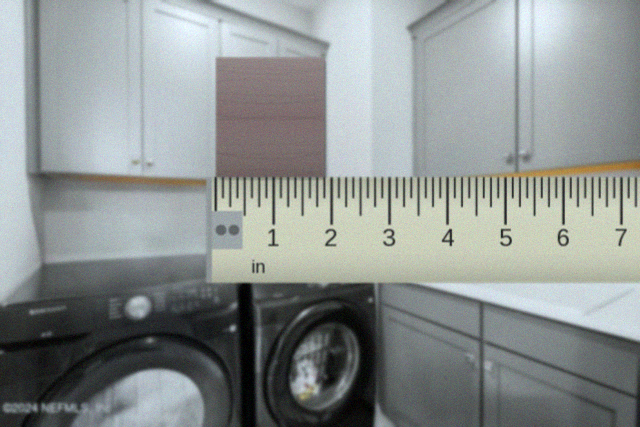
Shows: 1.875 in
